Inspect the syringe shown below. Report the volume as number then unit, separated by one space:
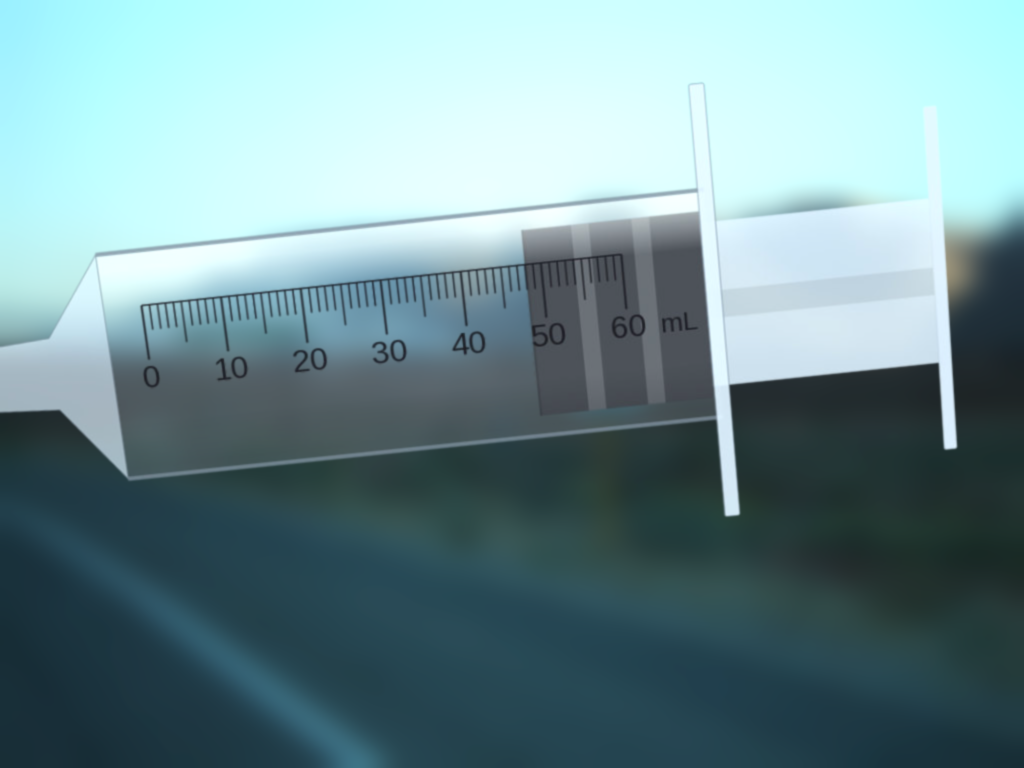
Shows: 48 mL
